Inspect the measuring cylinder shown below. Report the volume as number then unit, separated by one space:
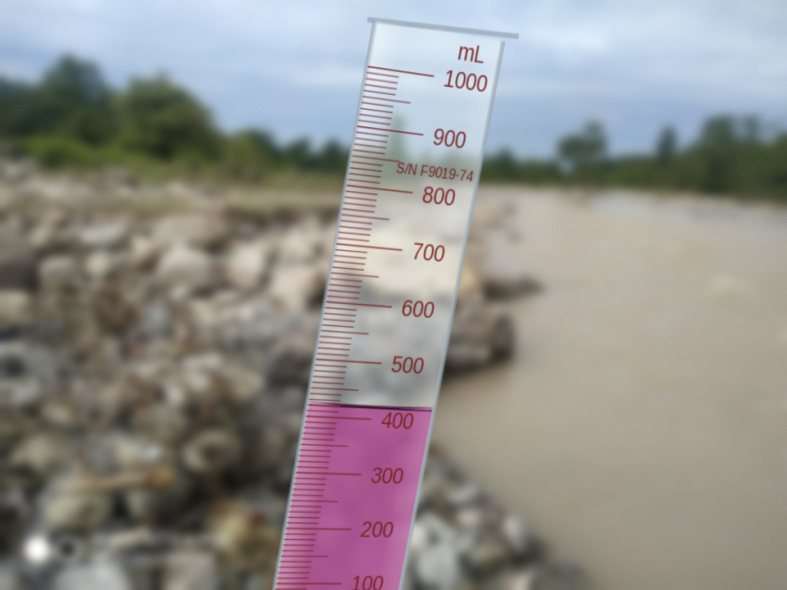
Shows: 420 mL
